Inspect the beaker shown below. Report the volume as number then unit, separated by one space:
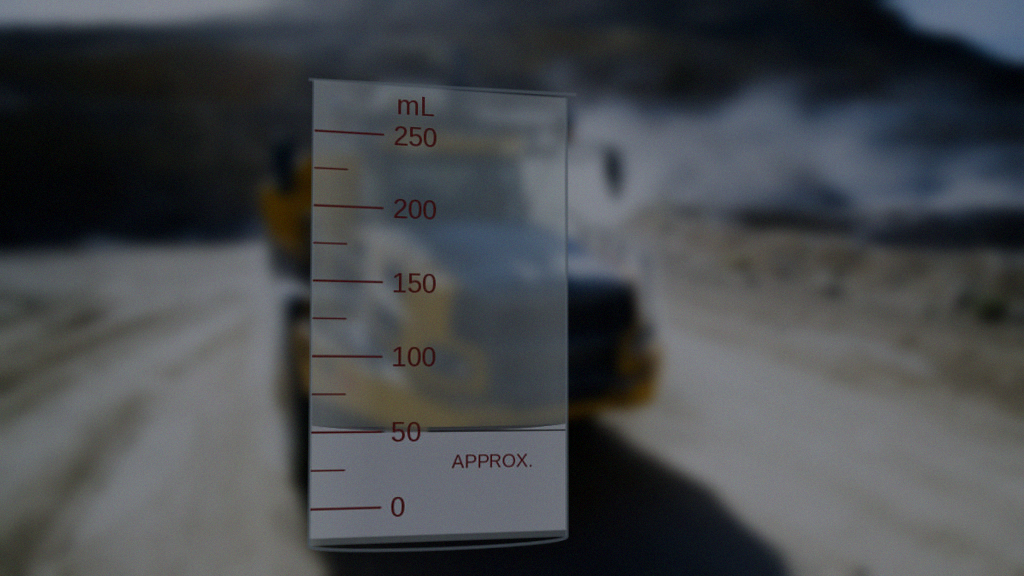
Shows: 50 mL
